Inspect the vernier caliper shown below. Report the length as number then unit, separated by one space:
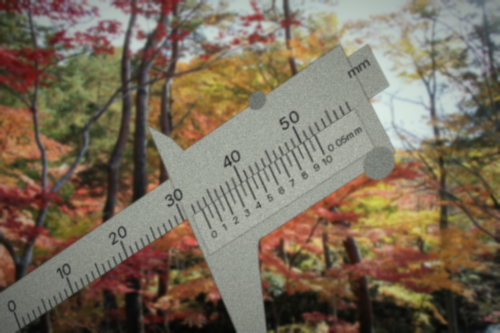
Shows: 33.2 mm
